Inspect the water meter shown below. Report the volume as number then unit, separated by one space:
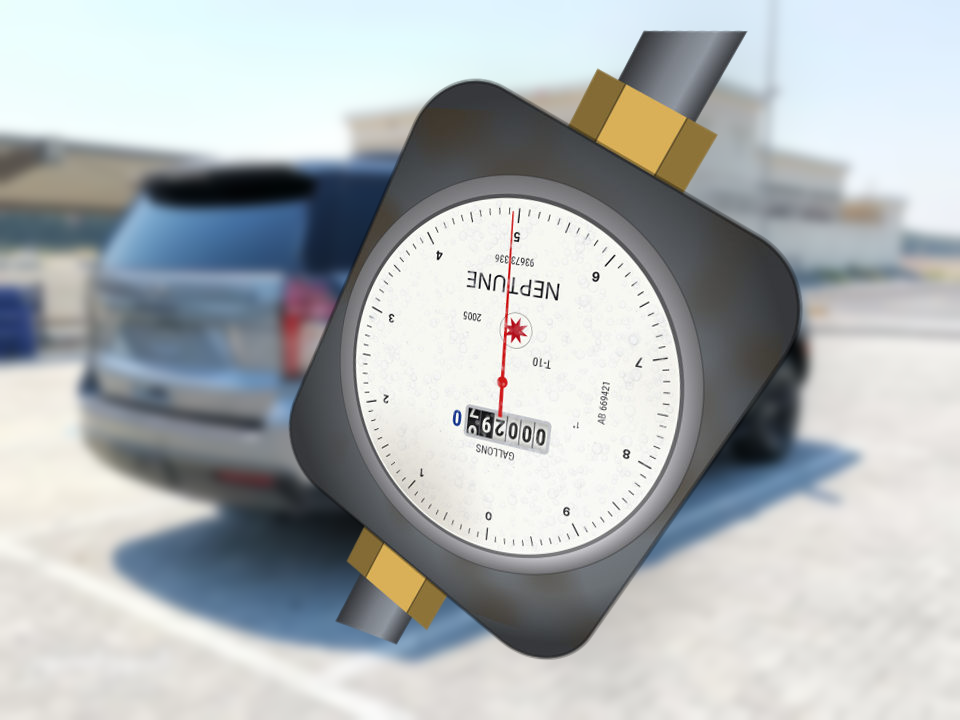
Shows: 2964.9 gal
